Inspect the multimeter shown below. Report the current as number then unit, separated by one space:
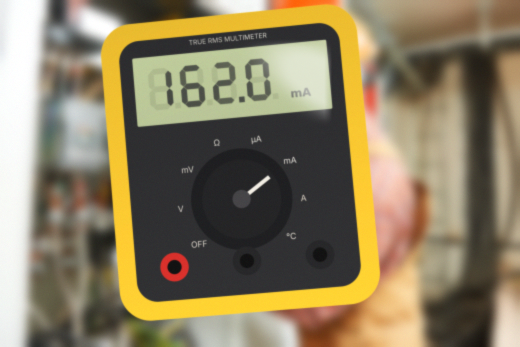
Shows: 162.0 mA
